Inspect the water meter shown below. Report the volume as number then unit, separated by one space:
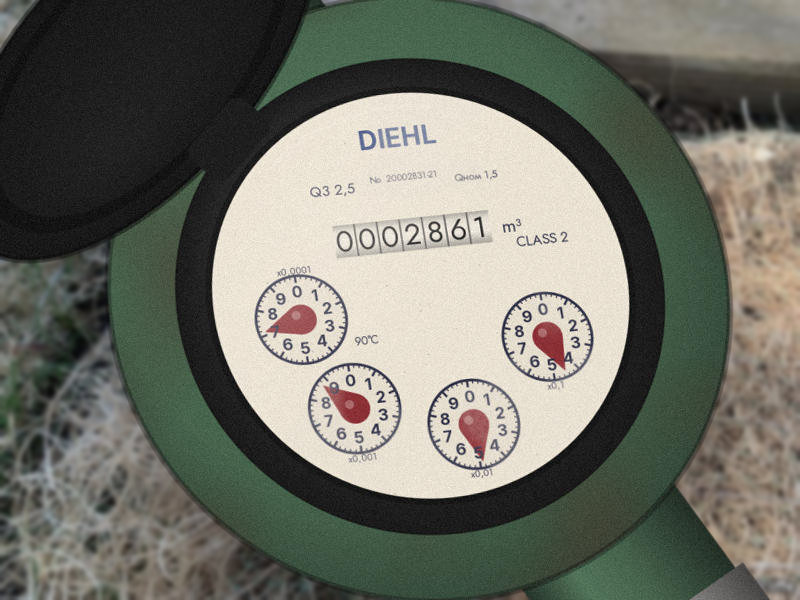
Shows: 2861.4487 m³
